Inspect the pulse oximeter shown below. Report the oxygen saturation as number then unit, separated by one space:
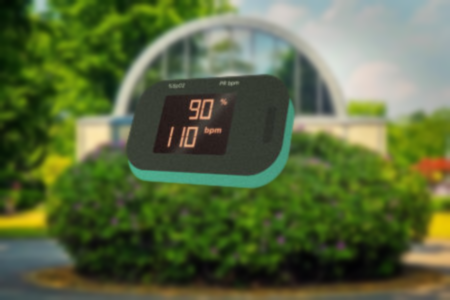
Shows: 90 %
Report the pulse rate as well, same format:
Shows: 110 bpm
